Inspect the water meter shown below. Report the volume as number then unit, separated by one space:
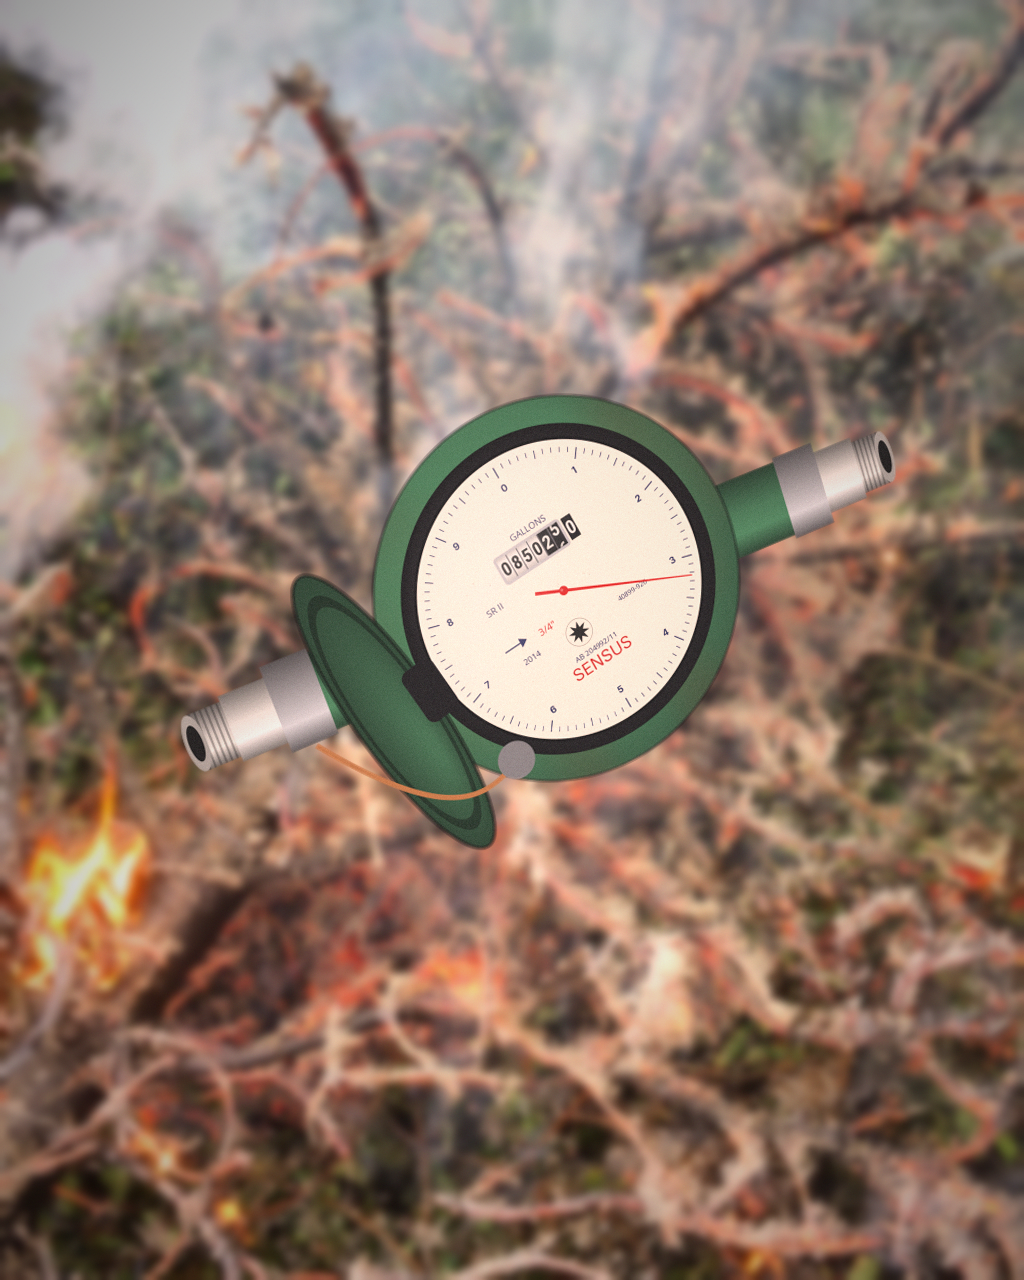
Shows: 850253.2 gal
